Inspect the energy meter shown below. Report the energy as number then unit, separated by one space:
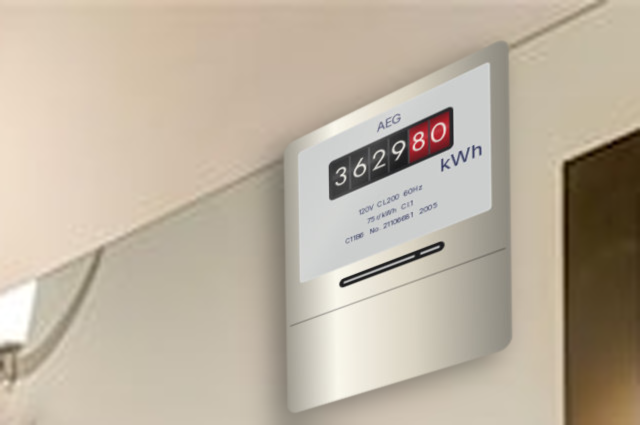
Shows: 3629.80 kWh
